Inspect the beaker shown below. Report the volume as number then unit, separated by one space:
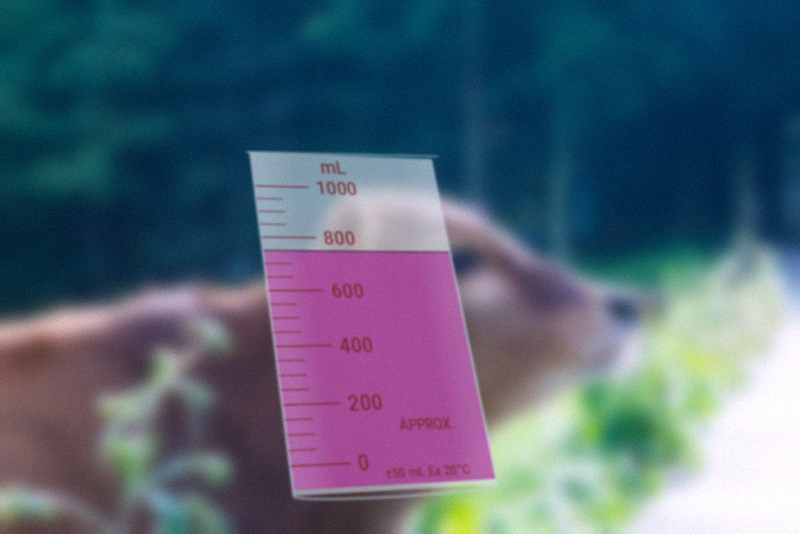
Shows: 750 mL
